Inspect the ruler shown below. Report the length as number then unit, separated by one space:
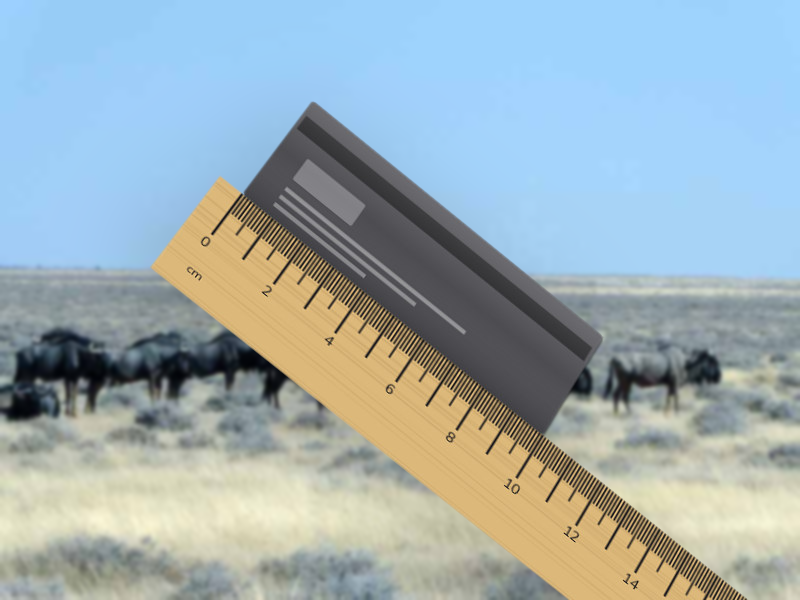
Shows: 10 cm
